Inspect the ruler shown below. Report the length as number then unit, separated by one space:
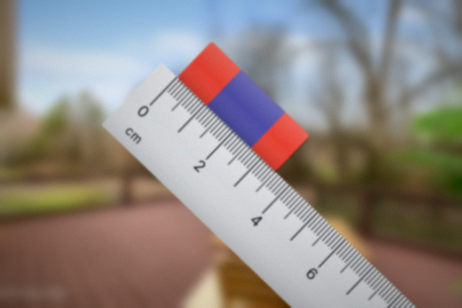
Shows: 3.5 cm
